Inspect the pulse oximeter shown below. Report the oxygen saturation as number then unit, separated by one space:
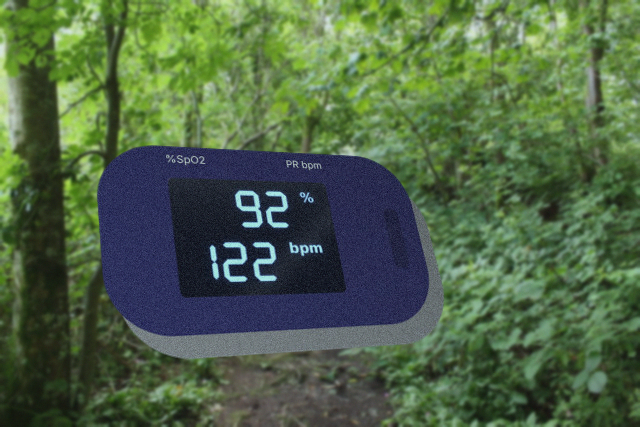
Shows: 92 %
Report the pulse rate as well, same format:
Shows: 122 bpm
